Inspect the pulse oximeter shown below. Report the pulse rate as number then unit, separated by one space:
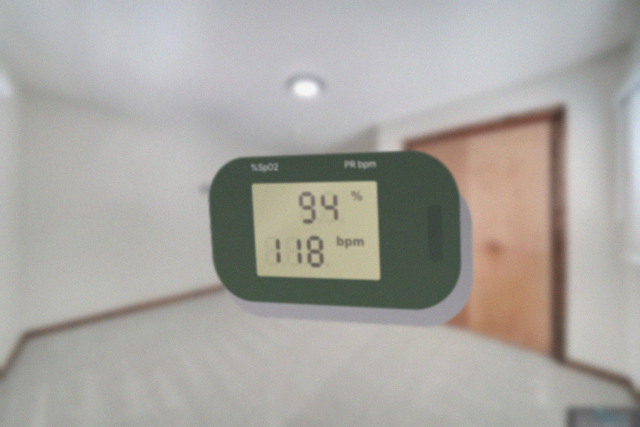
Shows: 118 bpm
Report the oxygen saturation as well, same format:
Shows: 94 %
